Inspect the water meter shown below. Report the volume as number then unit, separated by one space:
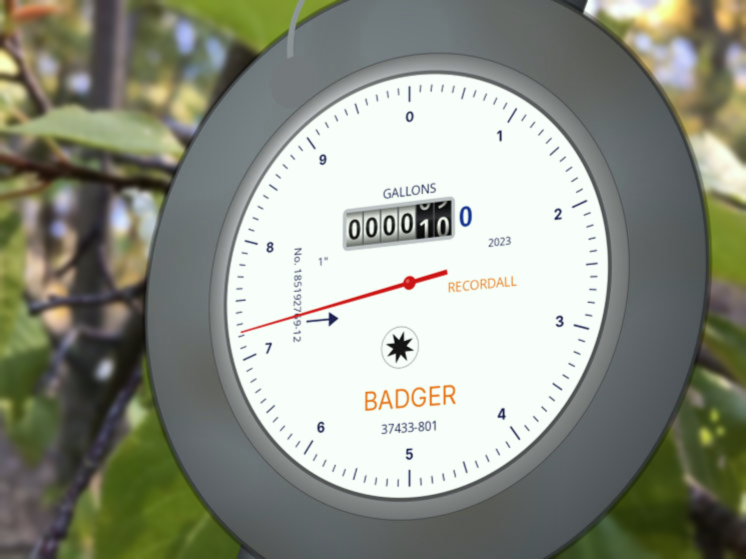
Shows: 97.2 gal
